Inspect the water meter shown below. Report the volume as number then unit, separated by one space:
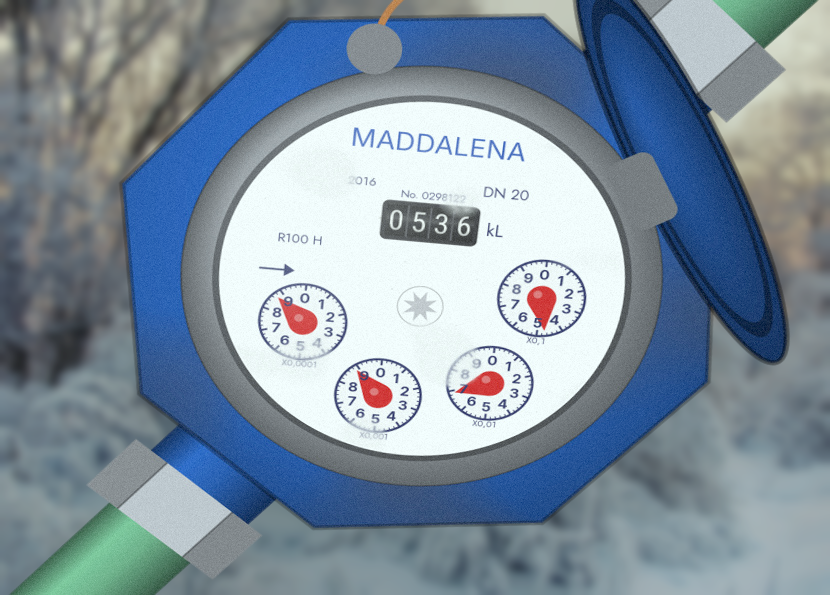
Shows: 536.4688 kL
